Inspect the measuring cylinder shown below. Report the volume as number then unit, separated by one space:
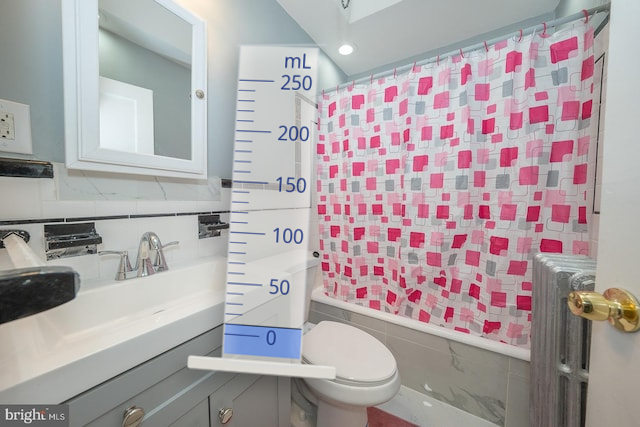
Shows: 10 mL
